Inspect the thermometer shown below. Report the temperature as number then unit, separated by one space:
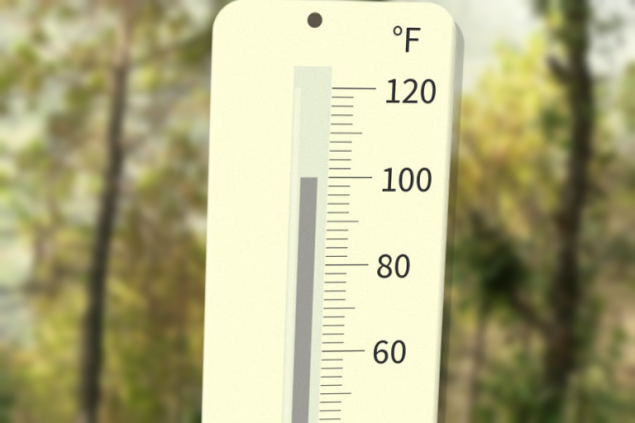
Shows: 100 °F
